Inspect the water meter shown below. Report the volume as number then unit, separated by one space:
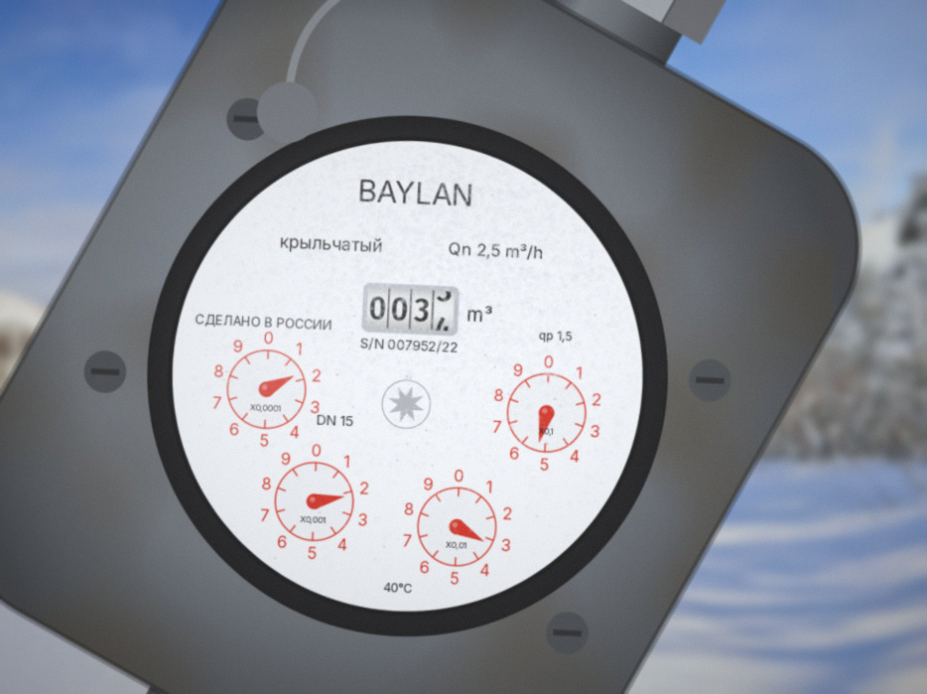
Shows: 33.5321 m³
